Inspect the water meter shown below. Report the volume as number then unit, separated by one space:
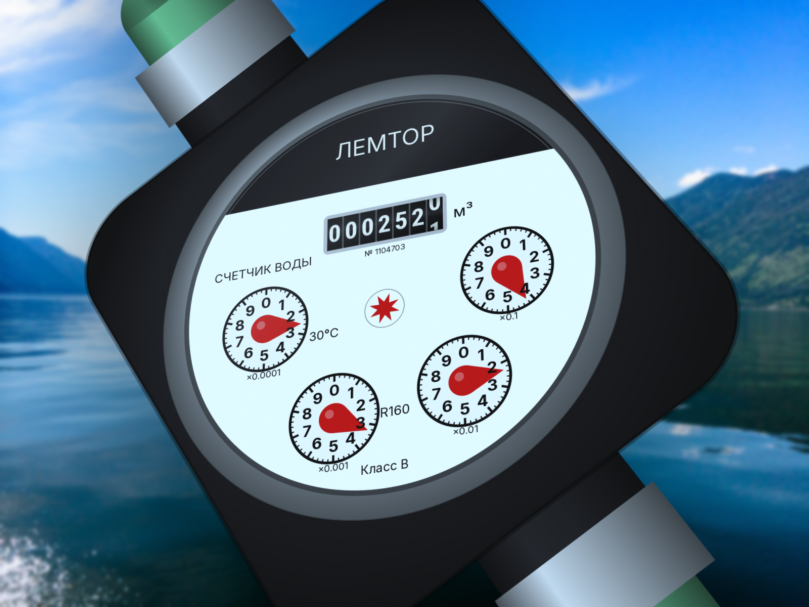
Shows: 2520.4232 m³
